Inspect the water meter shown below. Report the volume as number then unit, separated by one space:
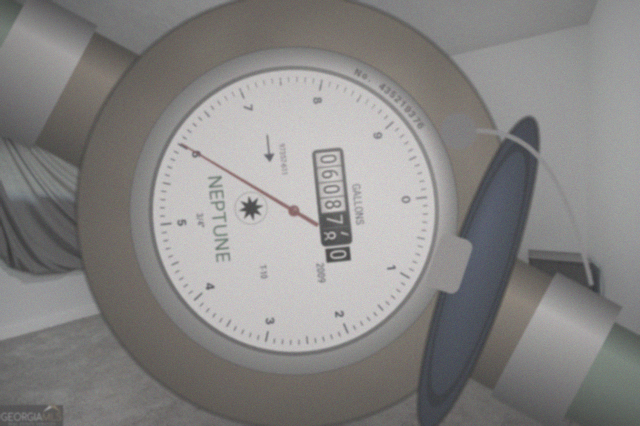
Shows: 608776.0 gal
